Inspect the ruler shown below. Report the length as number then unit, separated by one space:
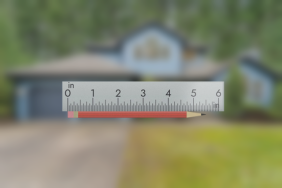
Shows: 5.5 in
